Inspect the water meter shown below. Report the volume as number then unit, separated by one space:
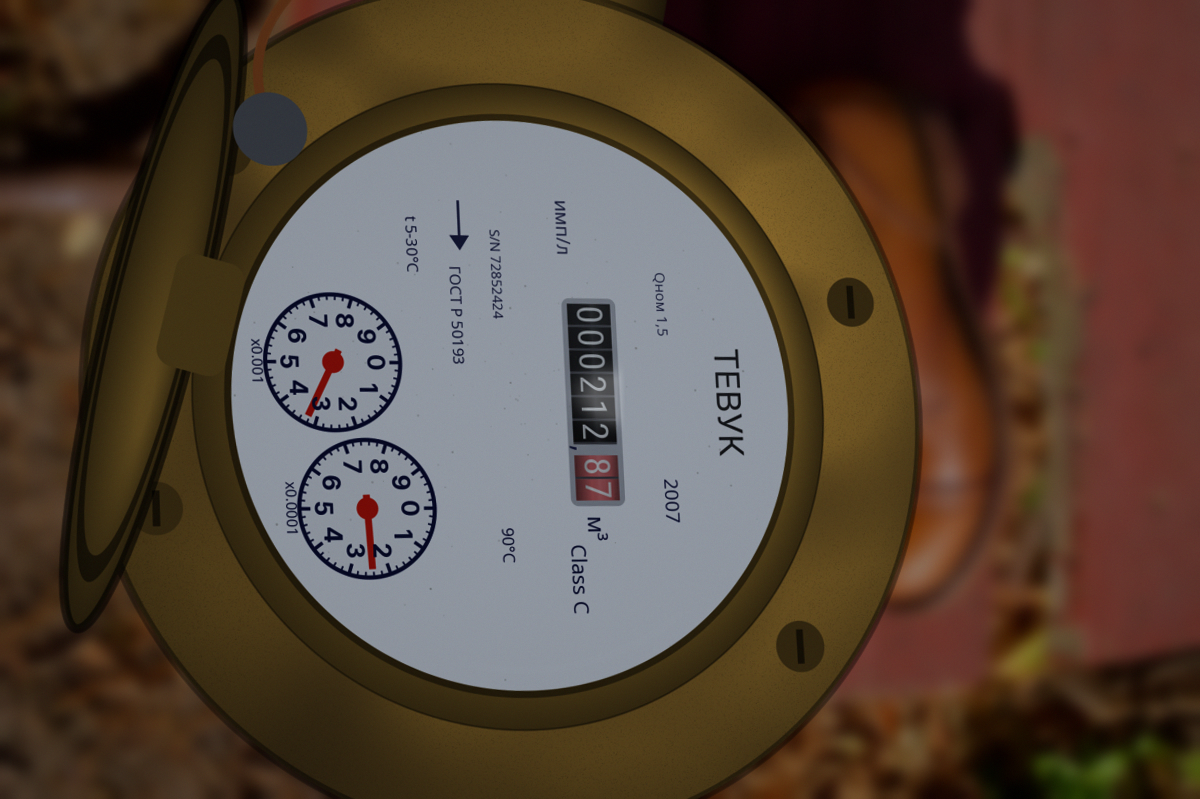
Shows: 212.8732 m³
